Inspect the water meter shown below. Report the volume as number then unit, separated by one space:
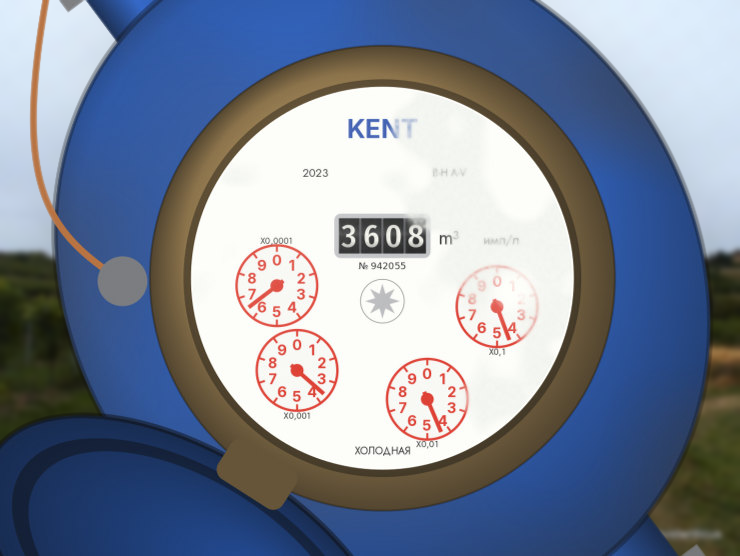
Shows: 3608.4436 m³
